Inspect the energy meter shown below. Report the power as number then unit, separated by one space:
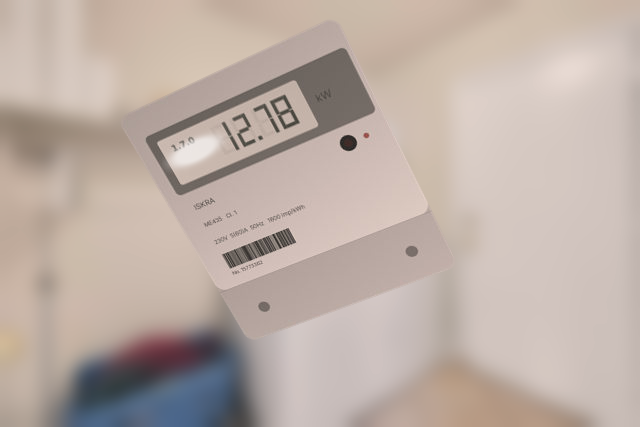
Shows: 12.78 kW
